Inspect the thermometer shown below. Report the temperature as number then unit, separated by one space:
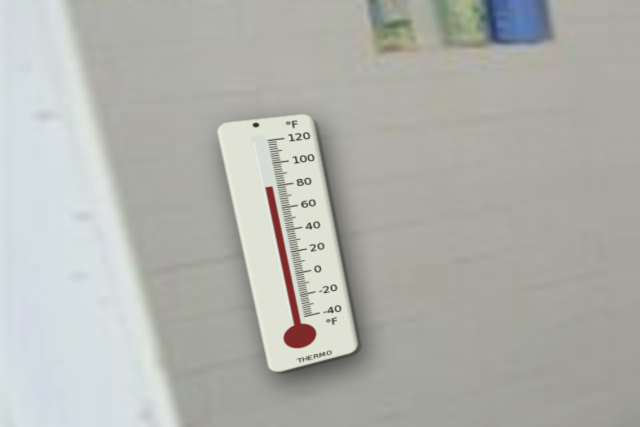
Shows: 80 °F
